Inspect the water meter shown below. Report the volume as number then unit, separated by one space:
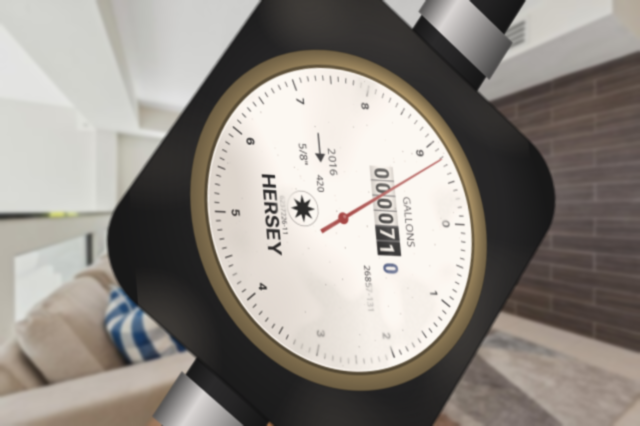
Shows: 709.2 gal
